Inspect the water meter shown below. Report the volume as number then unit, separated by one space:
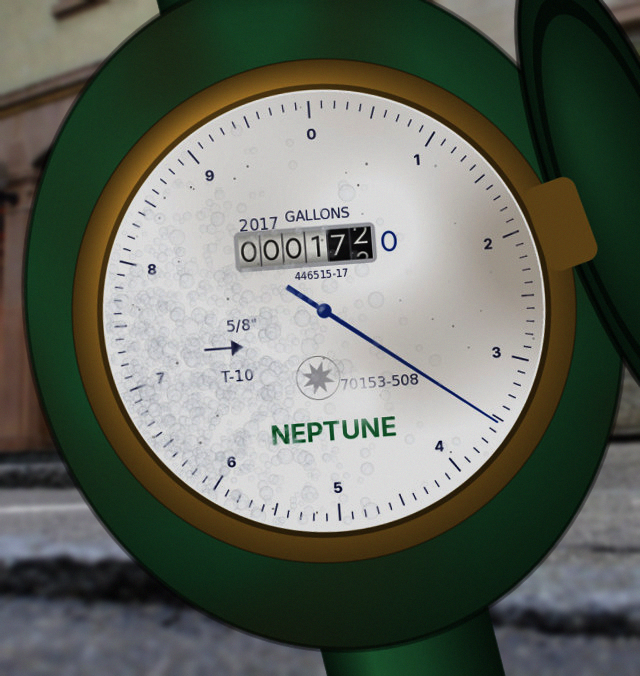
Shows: 1723.5 gal
